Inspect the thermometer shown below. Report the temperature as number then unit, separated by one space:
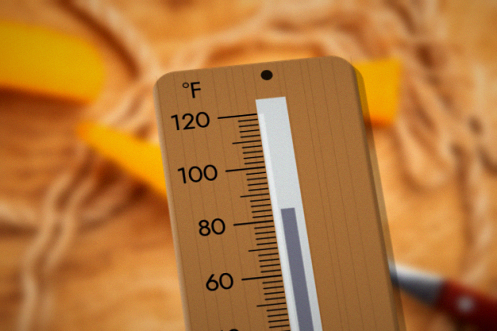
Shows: 84 °F
